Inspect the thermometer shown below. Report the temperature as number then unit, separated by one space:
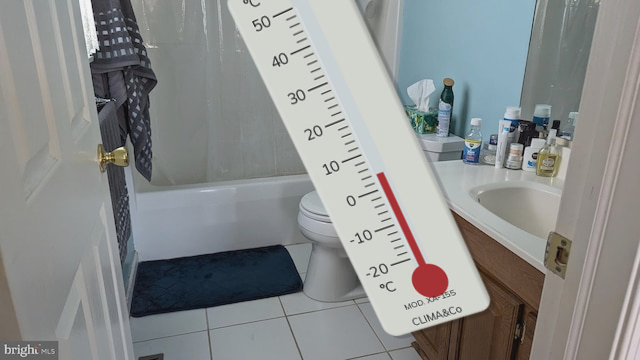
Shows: 4 °C
